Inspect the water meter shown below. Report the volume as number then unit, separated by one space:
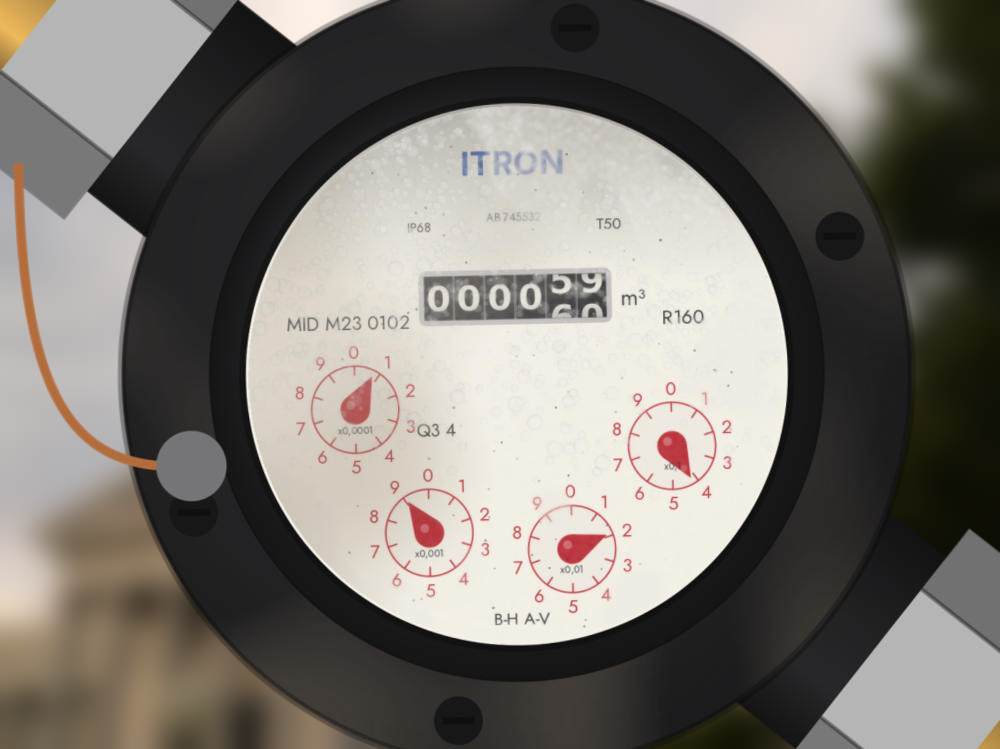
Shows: 59.4190 m³
